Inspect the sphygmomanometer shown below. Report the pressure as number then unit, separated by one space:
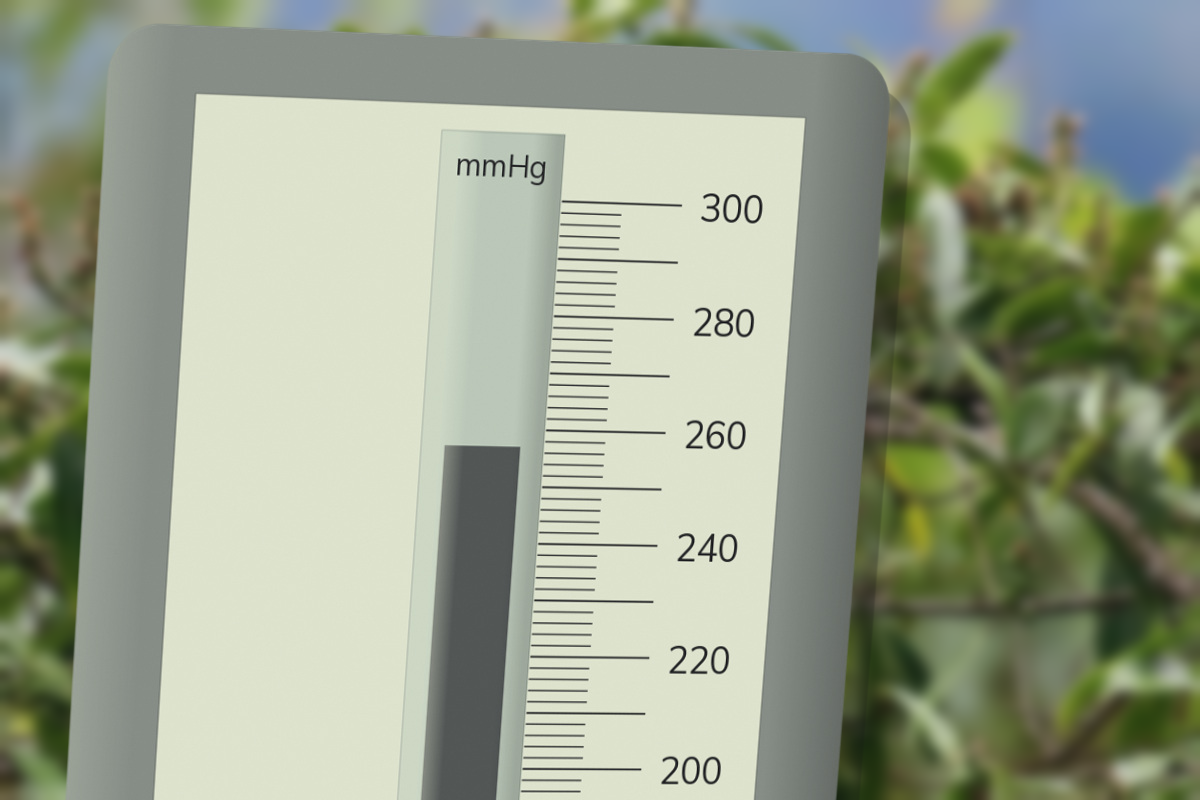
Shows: 257 mmHg
